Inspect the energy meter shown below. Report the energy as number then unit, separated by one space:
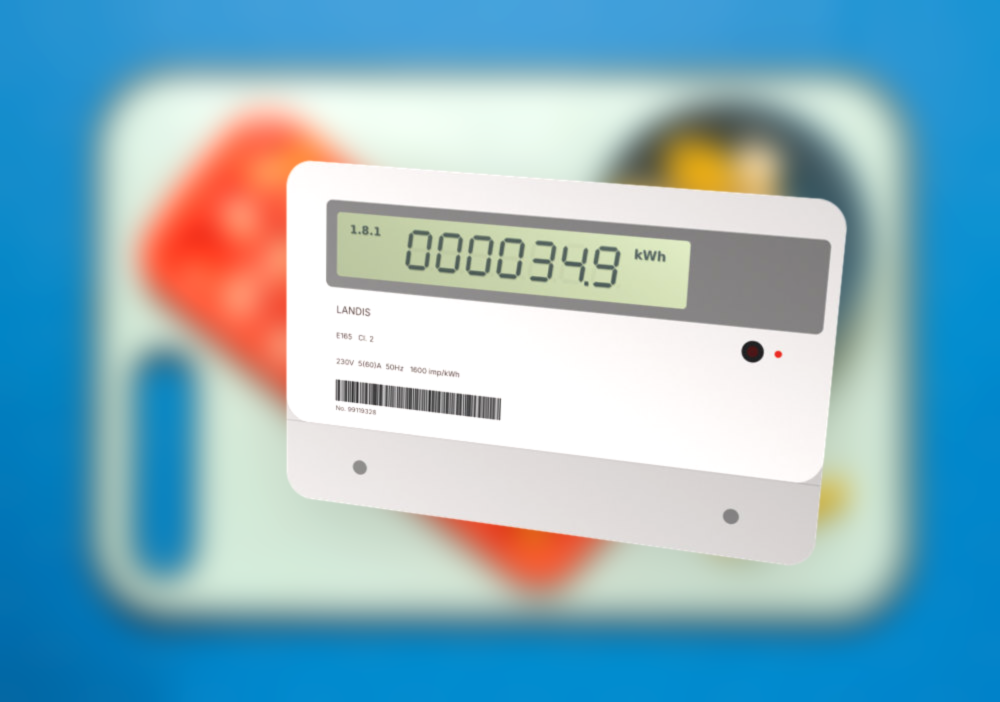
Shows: 34.9 kWh
